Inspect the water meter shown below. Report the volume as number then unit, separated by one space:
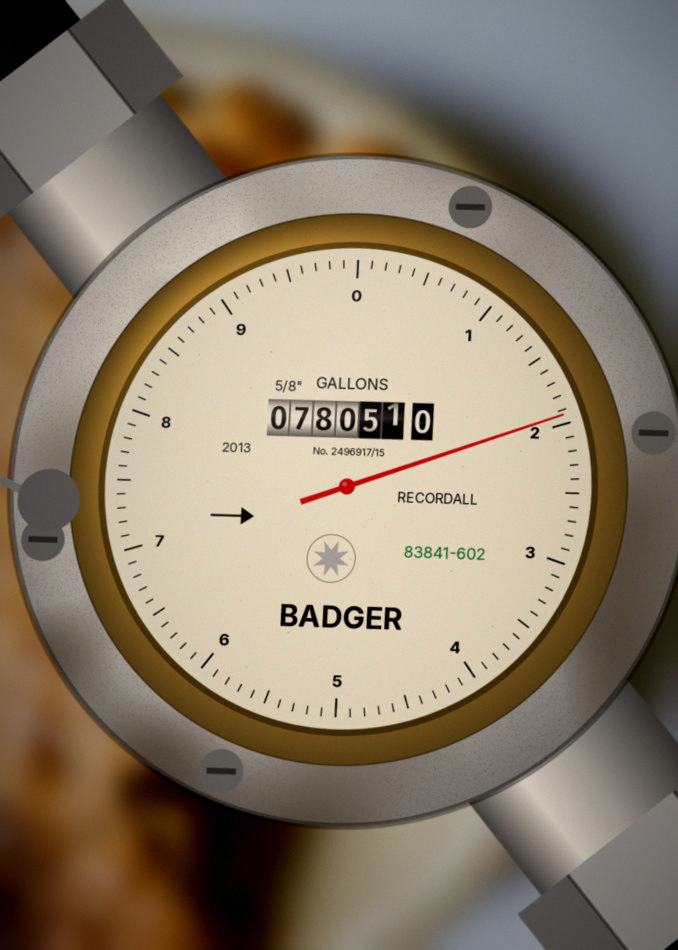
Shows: 780511.9 gal
